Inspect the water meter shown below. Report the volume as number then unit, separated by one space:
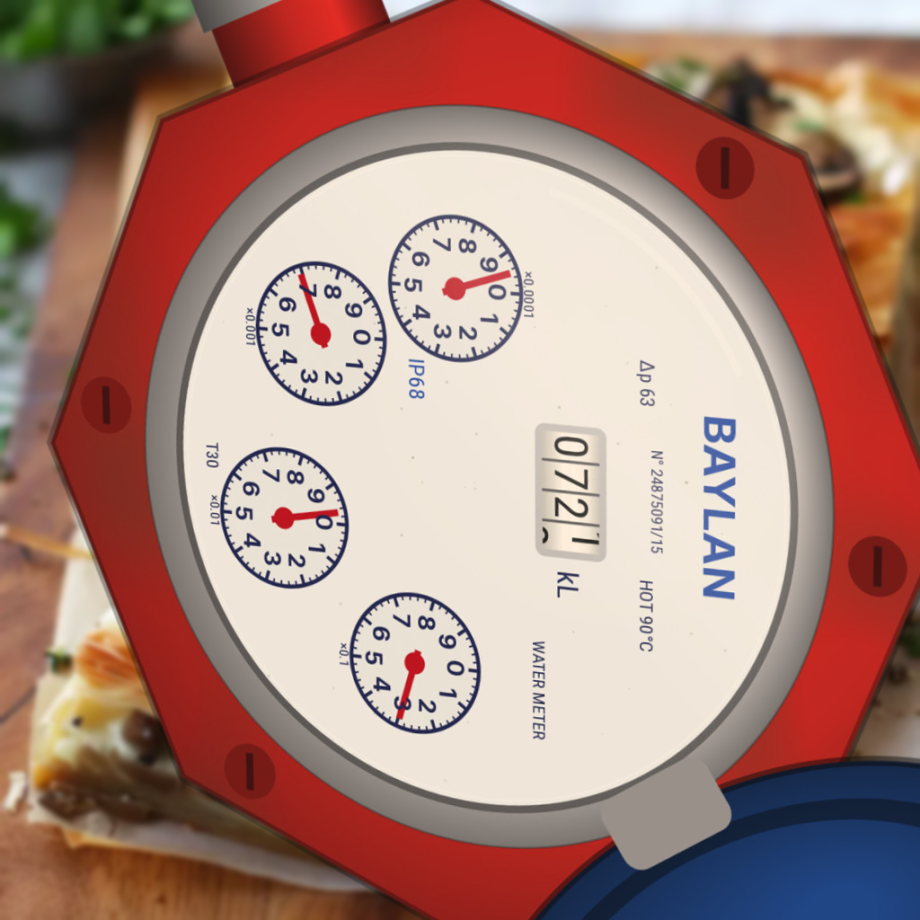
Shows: 721.2969 kL
